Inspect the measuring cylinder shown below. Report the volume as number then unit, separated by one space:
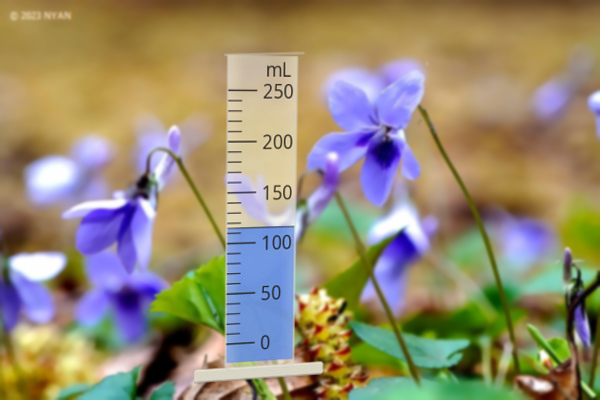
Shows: 115 mL
